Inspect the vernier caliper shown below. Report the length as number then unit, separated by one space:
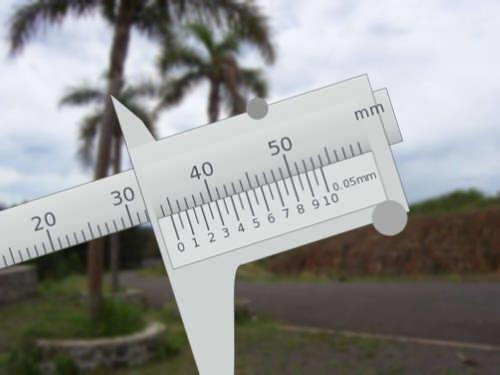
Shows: 34.8 mm
